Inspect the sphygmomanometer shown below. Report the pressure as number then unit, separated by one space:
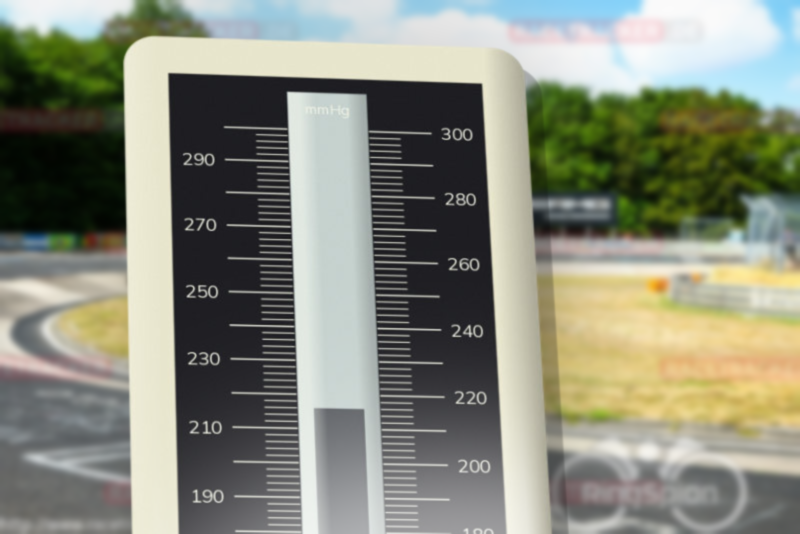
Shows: 216 mmHg
